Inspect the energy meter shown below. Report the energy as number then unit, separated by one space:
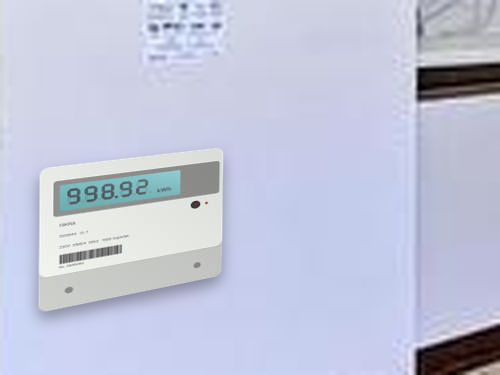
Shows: 998.92 kWh
